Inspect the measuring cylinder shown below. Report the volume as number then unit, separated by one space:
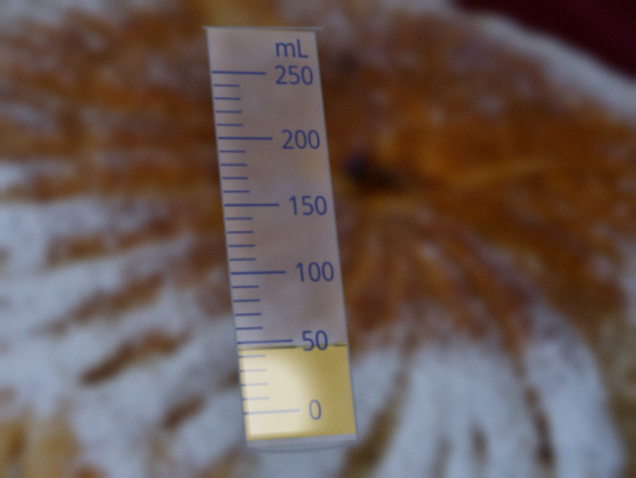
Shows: 45 mL
